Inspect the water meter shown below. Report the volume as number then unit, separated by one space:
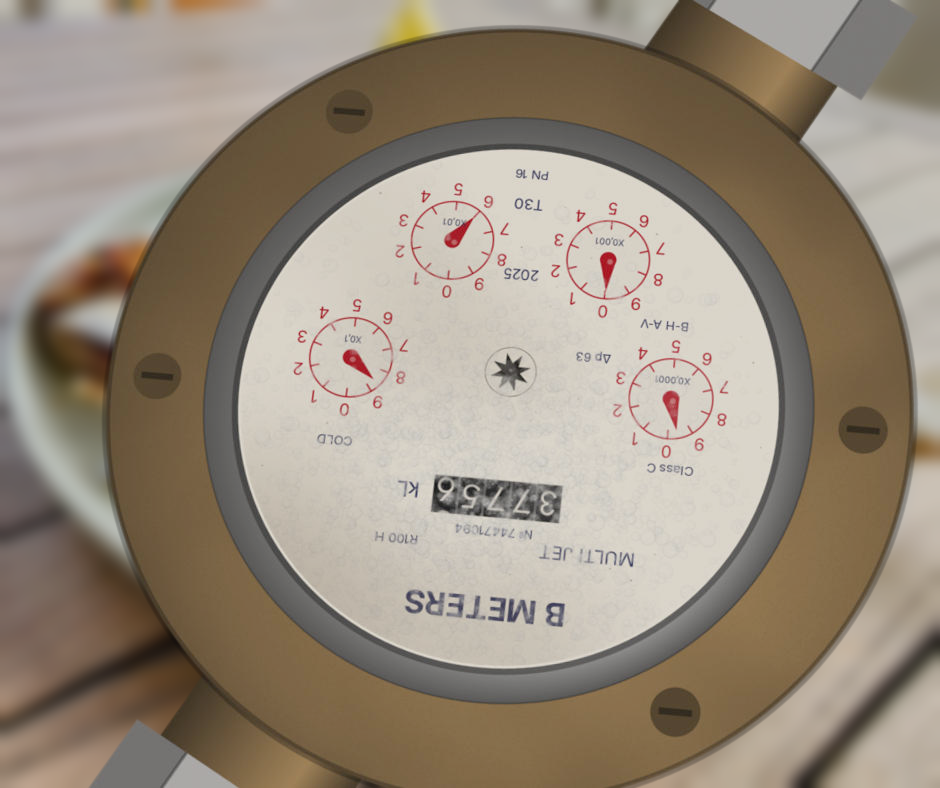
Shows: 37755.8599 kL
